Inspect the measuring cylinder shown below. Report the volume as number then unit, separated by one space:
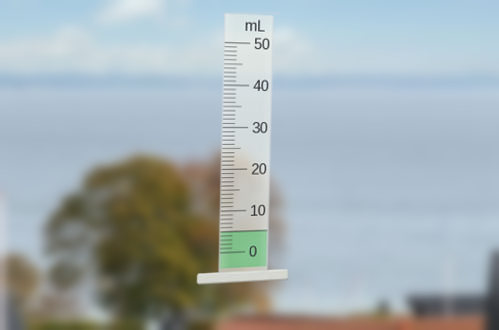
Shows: 5 mL
